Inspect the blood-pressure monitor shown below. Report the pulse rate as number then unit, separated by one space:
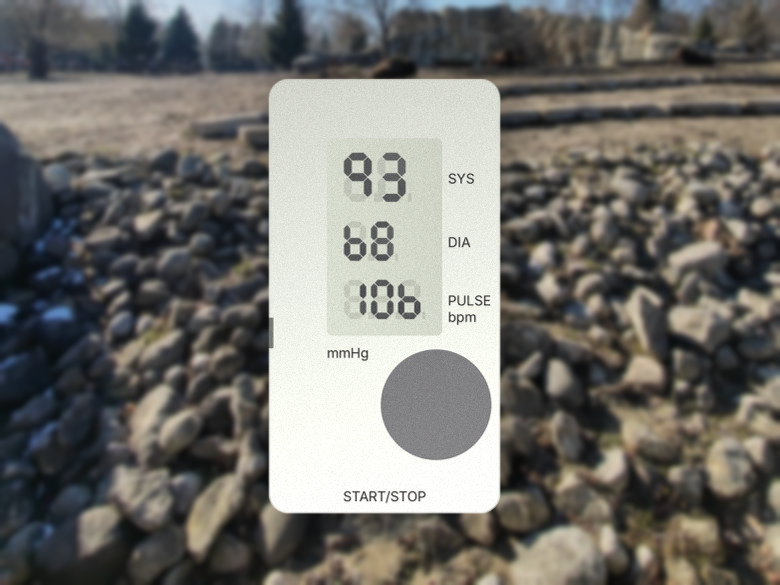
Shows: 106 bpm
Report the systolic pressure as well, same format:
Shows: 93 mmHg
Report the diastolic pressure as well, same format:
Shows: 68 mmHg
